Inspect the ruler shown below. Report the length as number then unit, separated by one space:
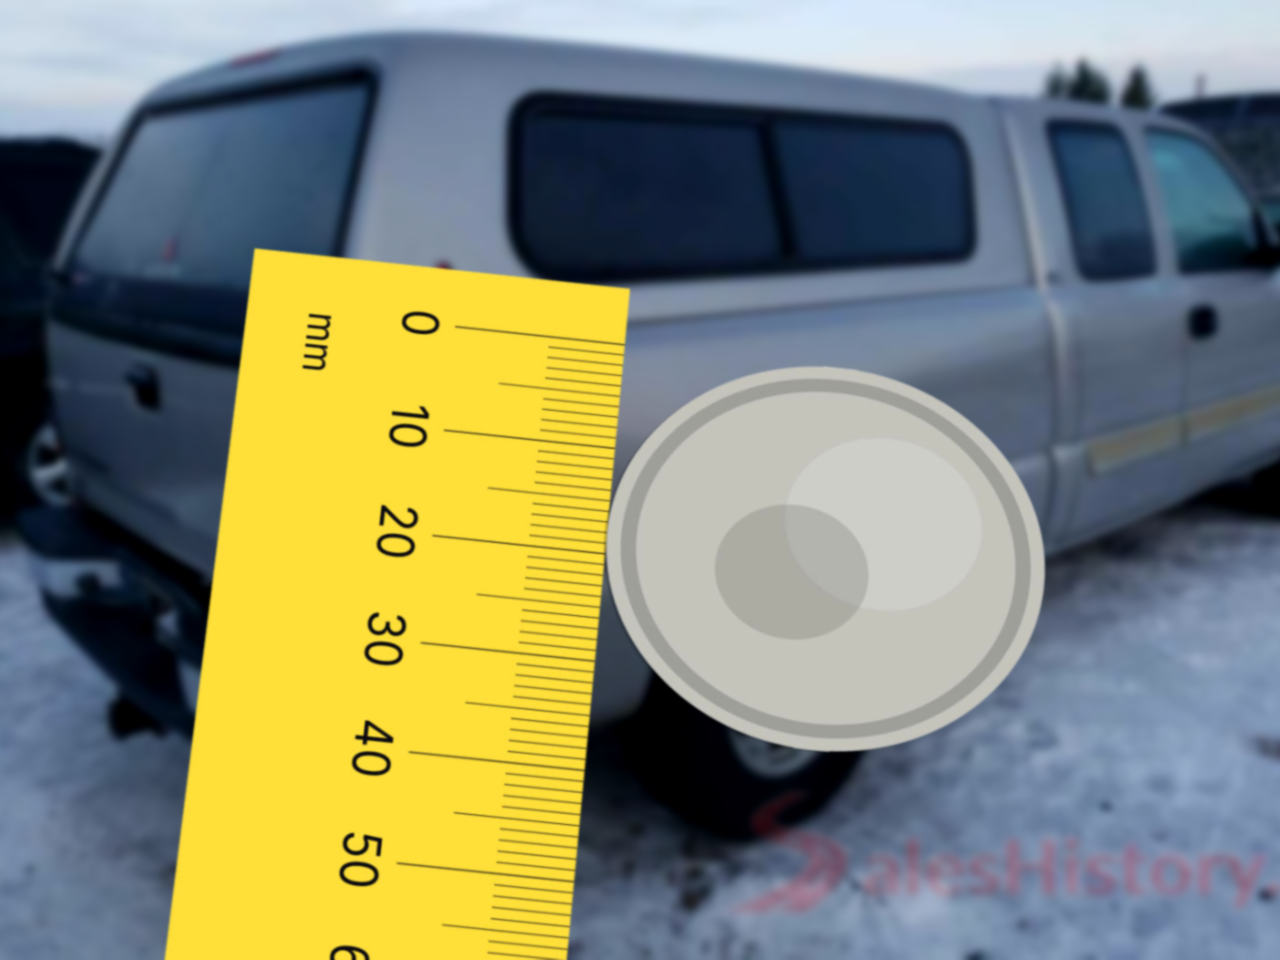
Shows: 36 mm
